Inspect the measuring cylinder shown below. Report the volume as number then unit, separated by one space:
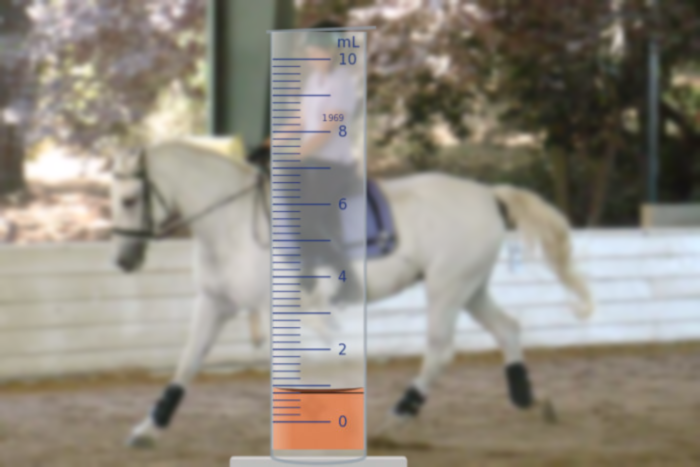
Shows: 0.8 mL
